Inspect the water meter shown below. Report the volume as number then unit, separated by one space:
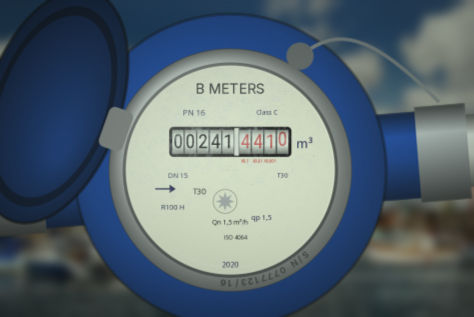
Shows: 241.4410 m³
